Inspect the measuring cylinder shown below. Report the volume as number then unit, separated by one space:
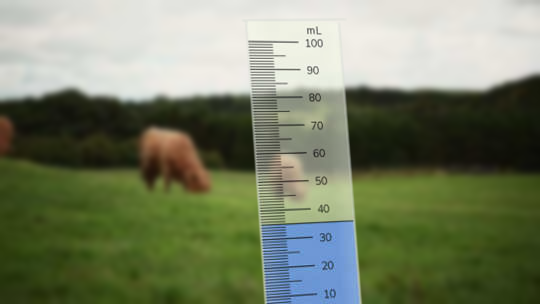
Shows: 35 mL
